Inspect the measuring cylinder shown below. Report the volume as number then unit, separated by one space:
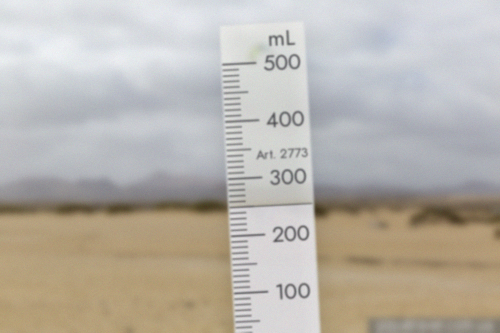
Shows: 250 mL
